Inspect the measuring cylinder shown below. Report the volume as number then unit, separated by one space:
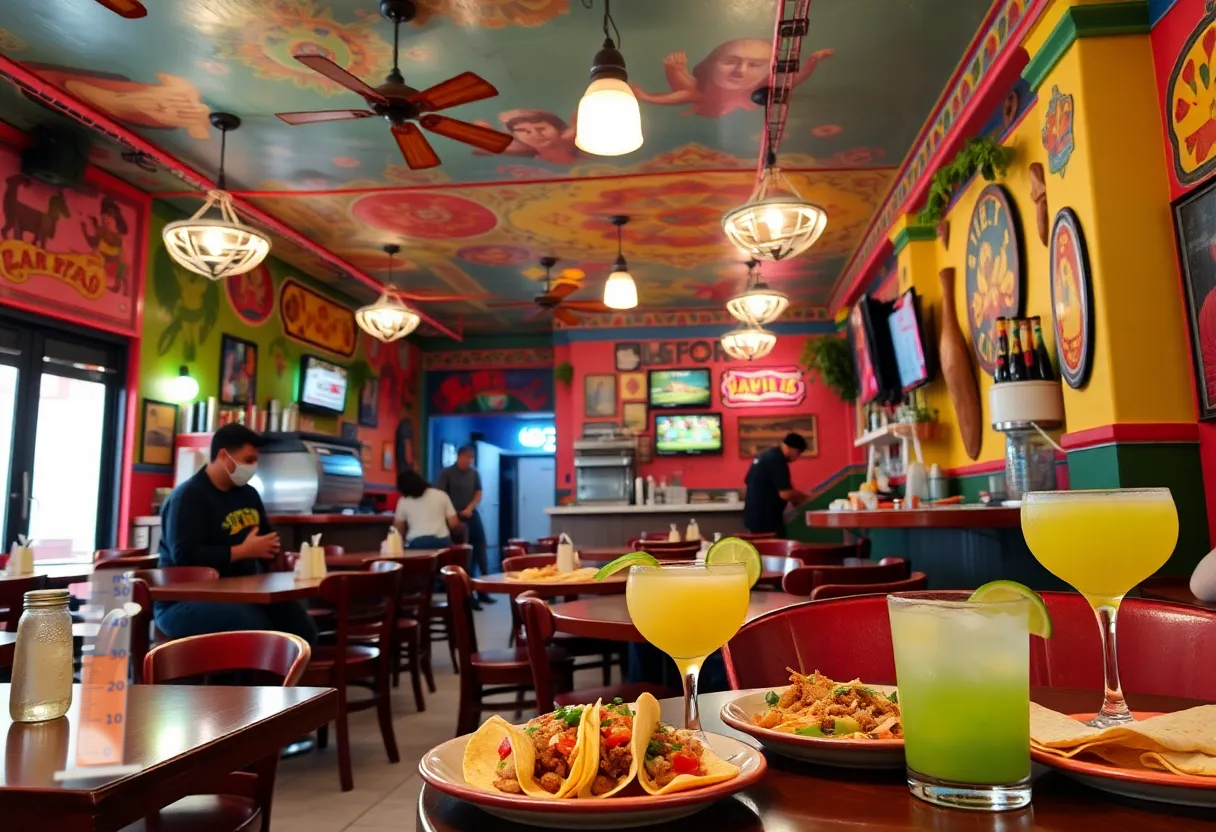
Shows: 30 mL
